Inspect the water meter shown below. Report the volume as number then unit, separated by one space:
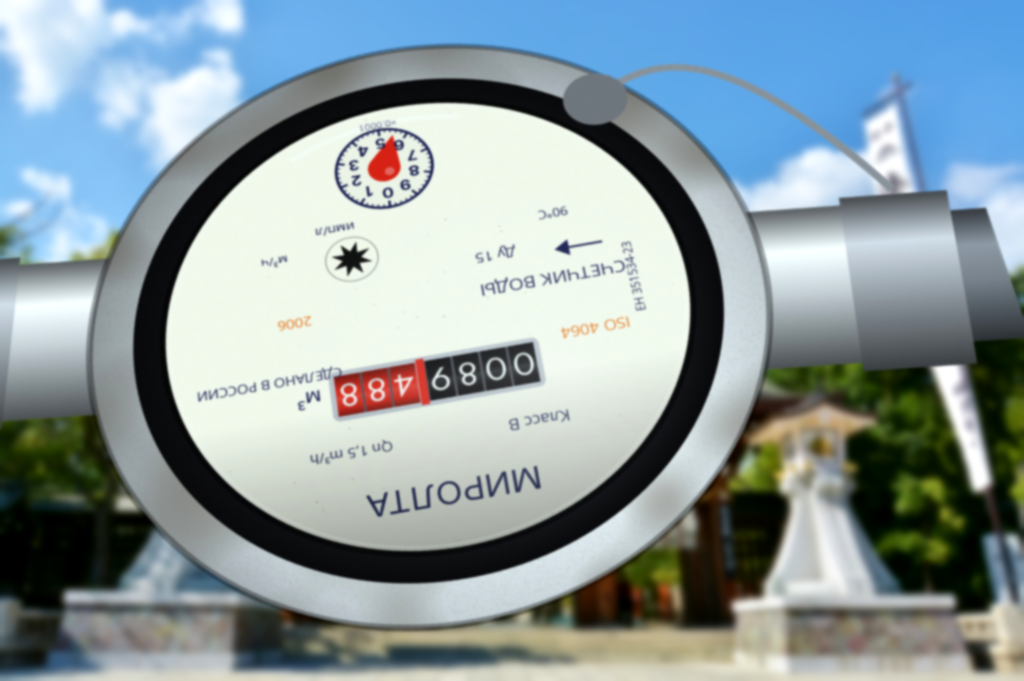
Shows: 89.4885 m³
